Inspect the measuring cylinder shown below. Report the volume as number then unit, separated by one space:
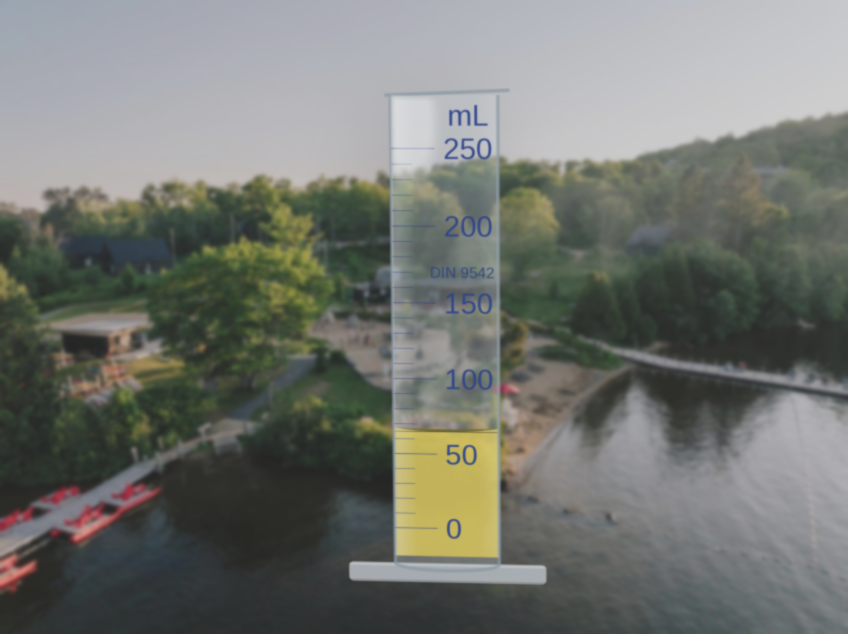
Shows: 65 mL
